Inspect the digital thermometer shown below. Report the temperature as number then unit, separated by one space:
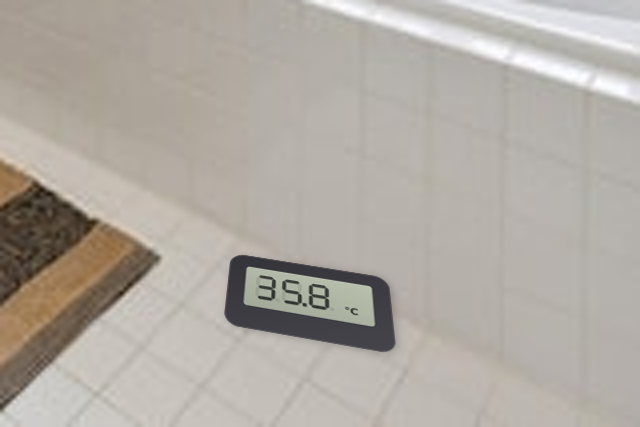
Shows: 35.8 °C
